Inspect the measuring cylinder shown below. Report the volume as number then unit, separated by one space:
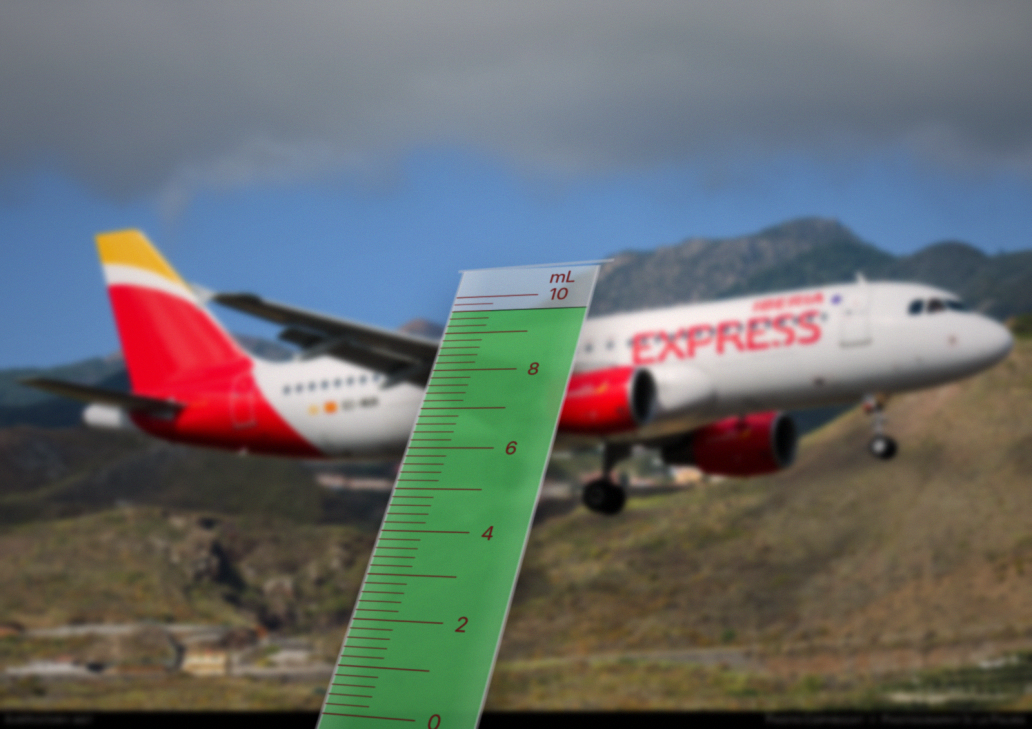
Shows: 9.6 mL
